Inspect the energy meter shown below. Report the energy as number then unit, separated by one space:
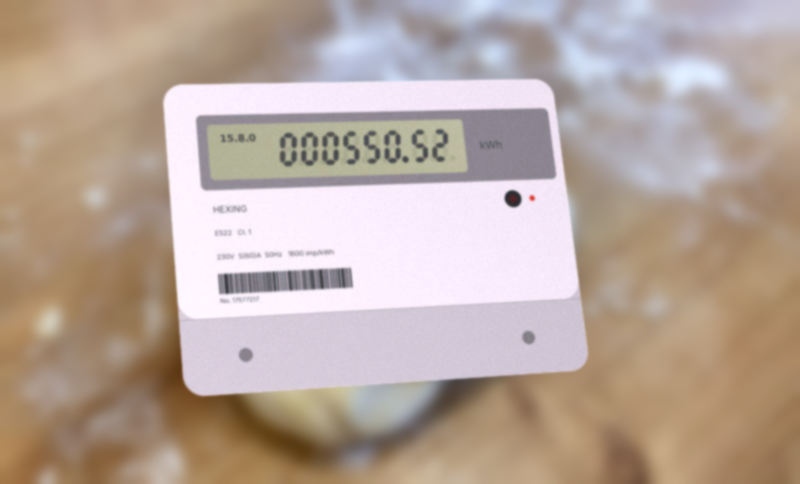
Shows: 550.52 kWh
